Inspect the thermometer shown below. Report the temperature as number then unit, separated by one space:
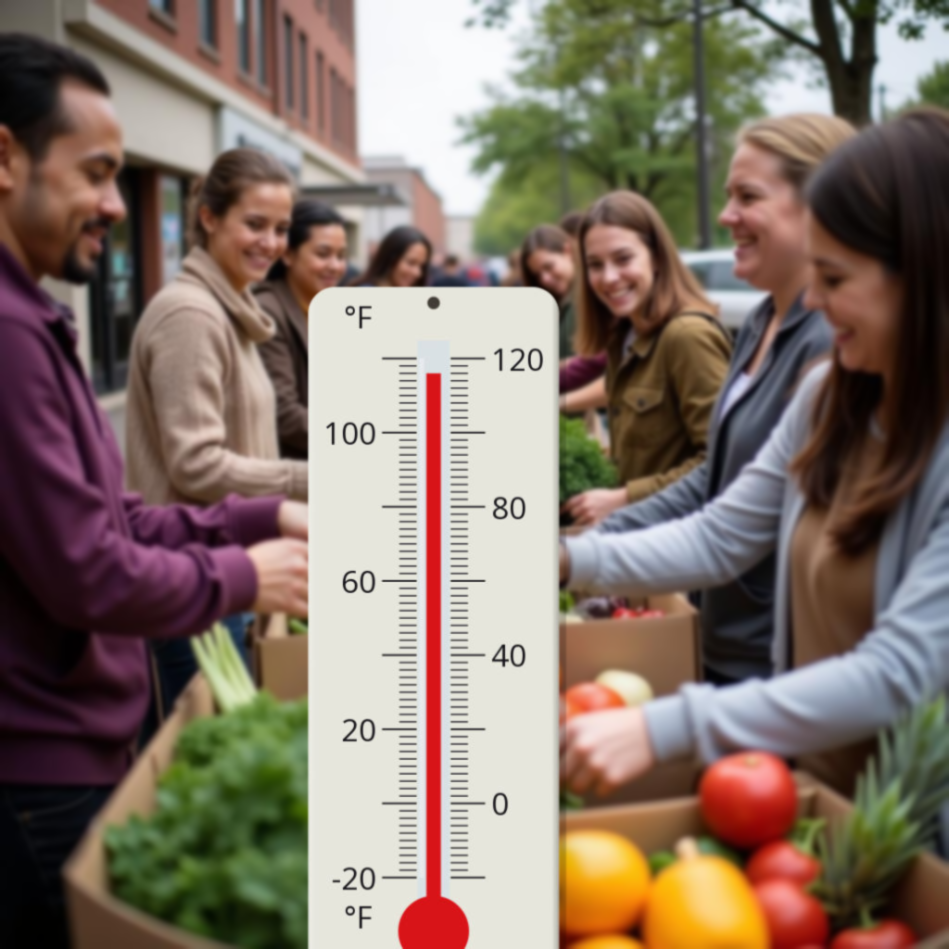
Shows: 116 °F
